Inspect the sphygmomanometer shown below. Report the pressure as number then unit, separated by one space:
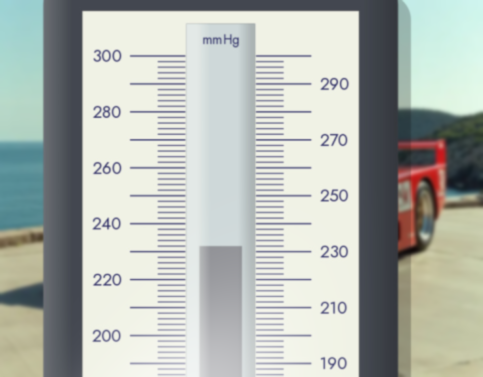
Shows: 232 mmHg
